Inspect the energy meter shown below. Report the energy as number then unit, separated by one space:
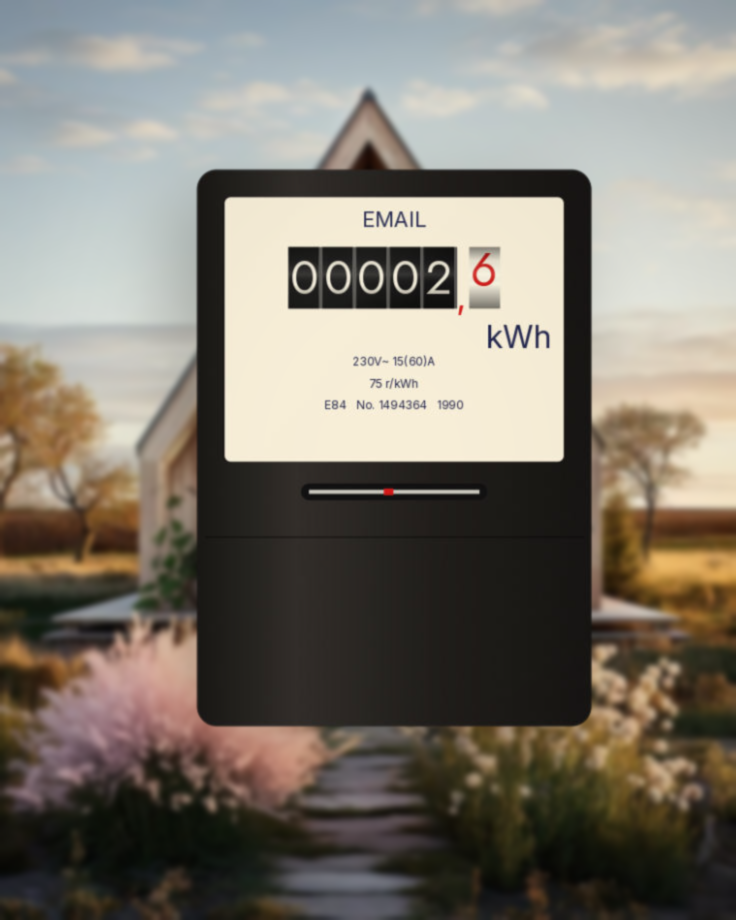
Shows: 2.6 kWh
